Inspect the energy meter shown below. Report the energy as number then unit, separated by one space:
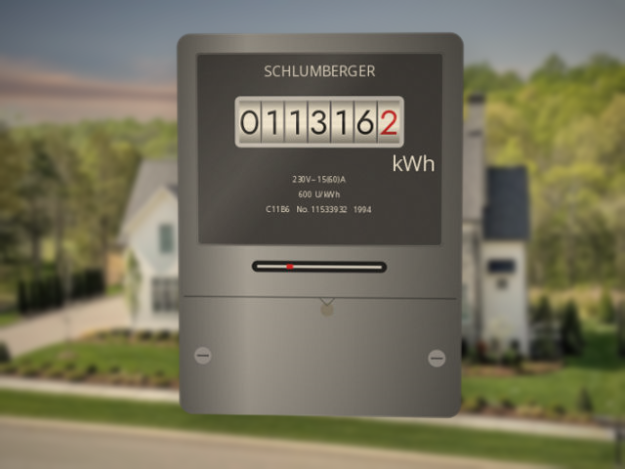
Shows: 11316.2 kWh
